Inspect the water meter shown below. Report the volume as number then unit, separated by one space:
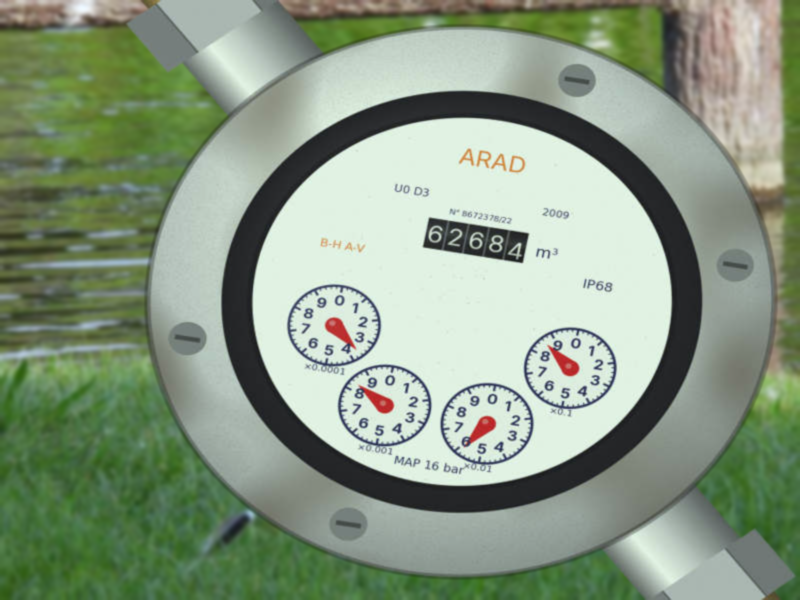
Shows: 62683.8583 m³
